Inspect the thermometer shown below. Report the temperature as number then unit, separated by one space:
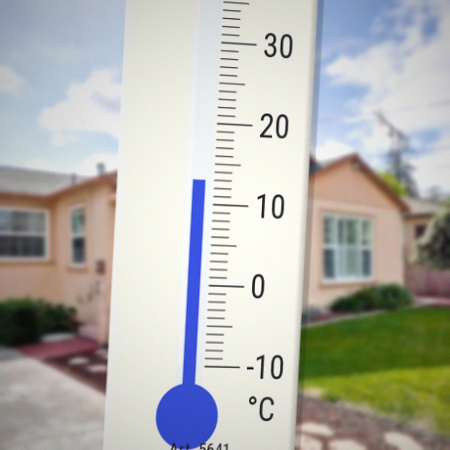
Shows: 13 °C
